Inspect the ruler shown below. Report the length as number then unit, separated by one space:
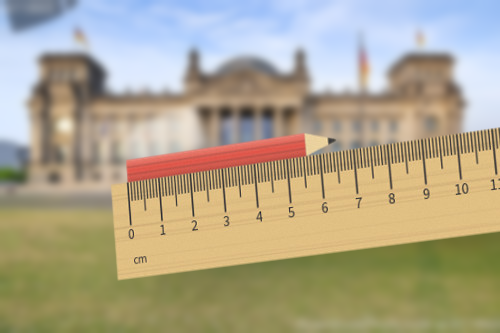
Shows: 6.5 cm
